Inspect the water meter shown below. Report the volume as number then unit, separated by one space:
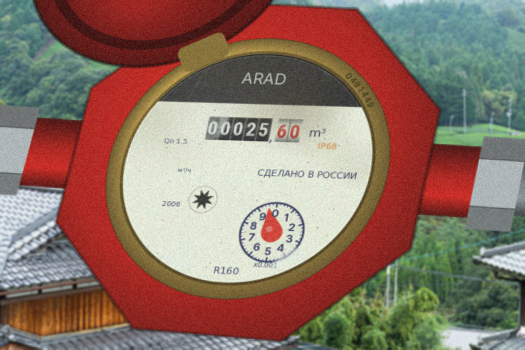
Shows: 25.599 m³
